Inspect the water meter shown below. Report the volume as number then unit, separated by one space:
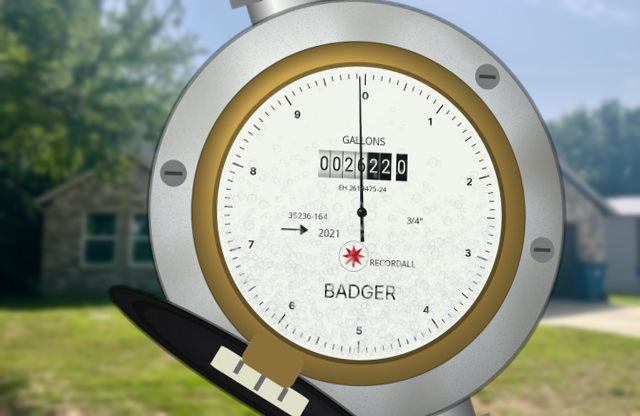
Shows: 26219.9 gal
